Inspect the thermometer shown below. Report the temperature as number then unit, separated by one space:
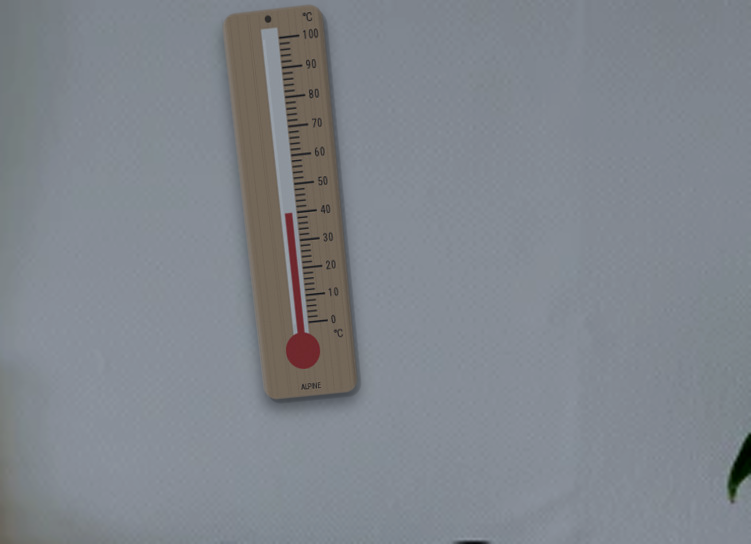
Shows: 40 °C
